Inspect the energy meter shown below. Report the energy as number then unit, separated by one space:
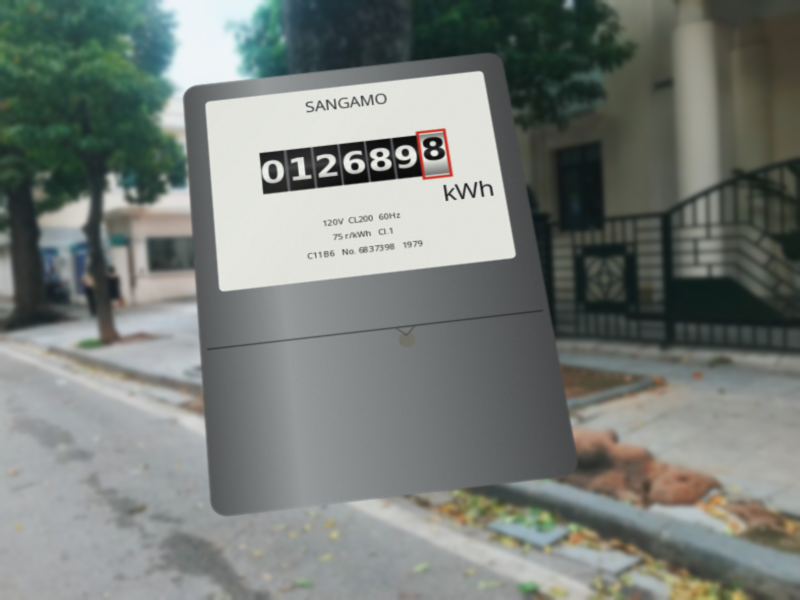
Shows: 12689.8 kWh
